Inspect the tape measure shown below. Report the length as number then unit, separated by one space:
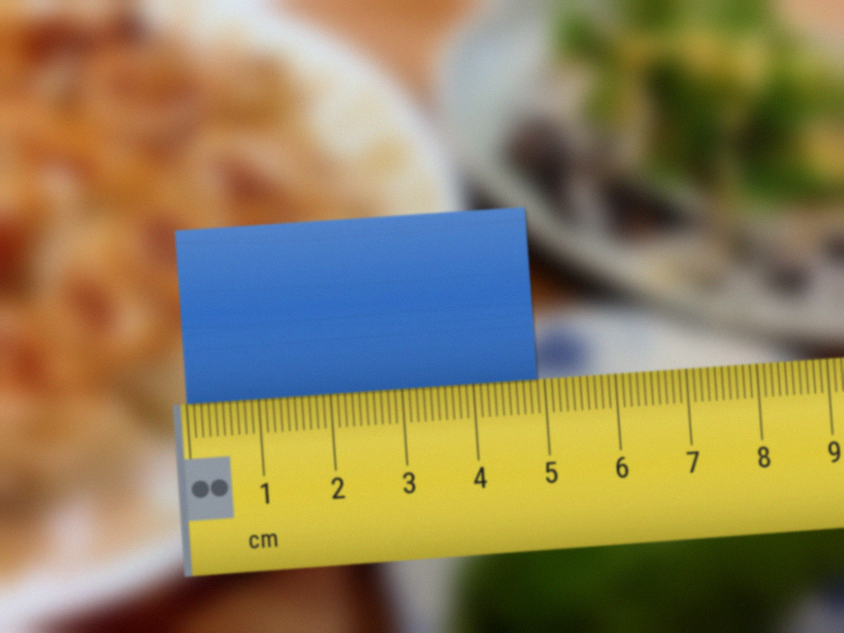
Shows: 4.9 cm
